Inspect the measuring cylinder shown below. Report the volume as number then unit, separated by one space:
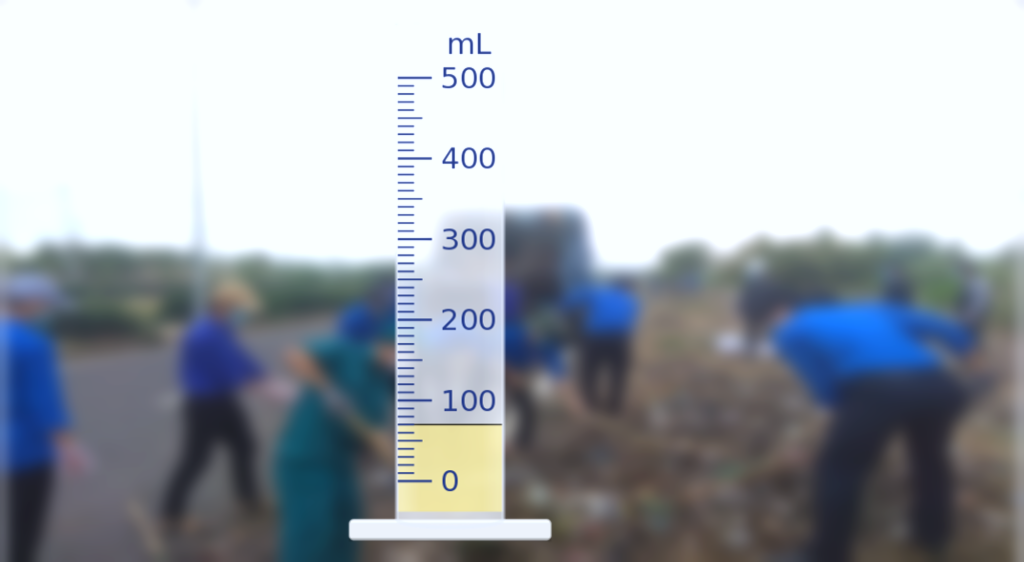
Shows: 70 mL
